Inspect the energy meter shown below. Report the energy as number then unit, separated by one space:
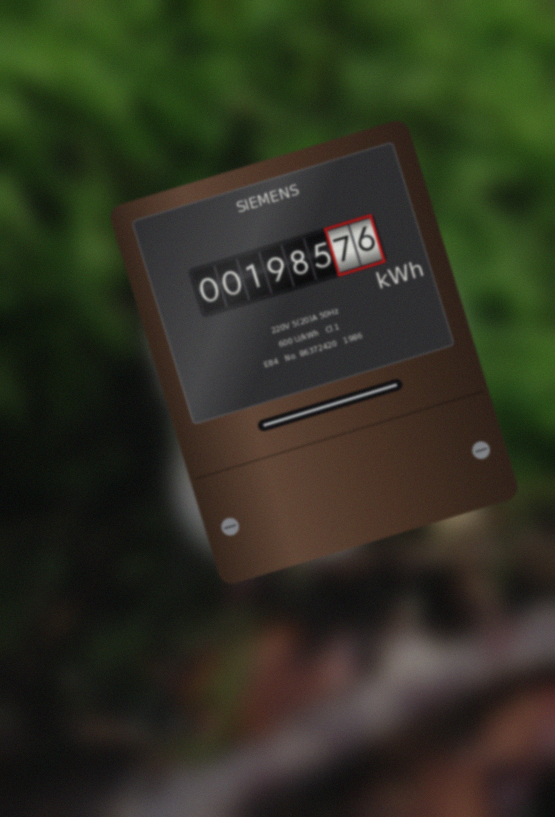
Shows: 1985.76 kWh
